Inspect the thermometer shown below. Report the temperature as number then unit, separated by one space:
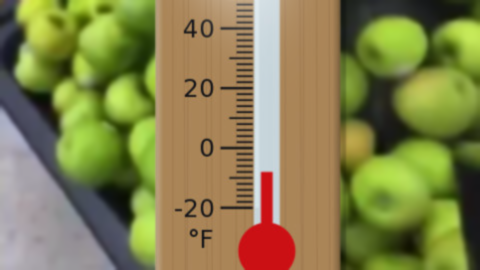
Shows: -8 °F
